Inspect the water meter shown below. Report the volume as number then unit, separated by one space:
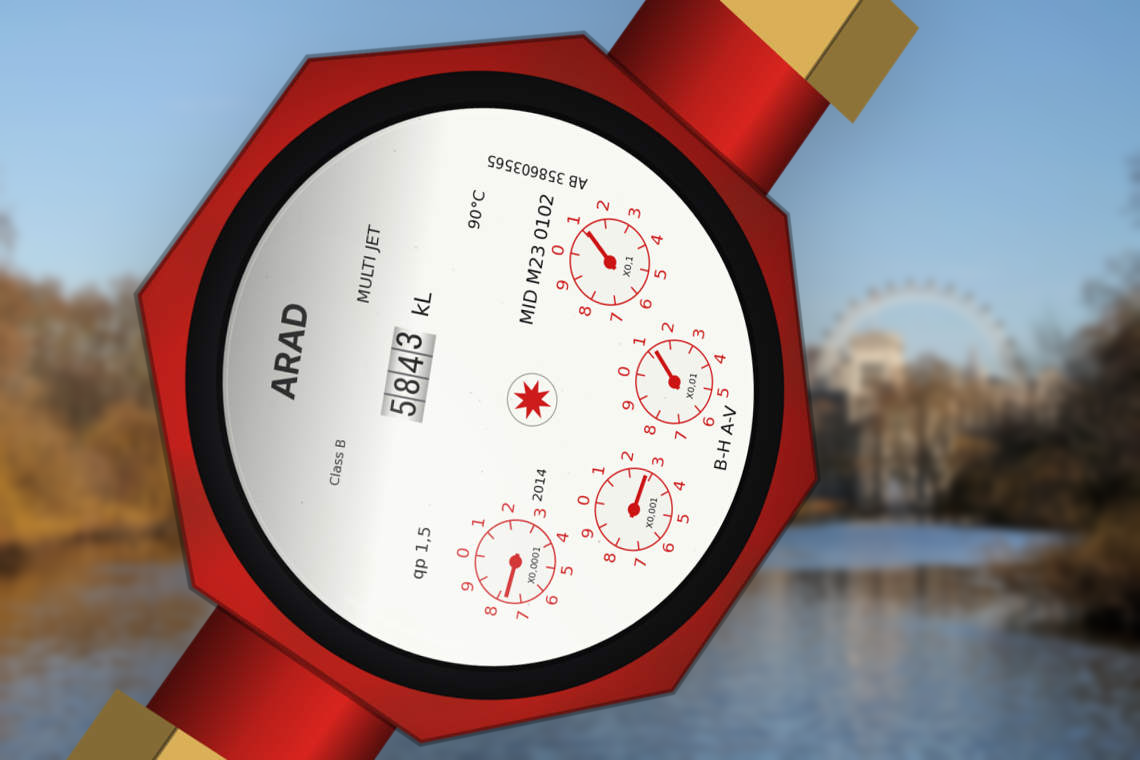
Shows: 5843.1127 kL
